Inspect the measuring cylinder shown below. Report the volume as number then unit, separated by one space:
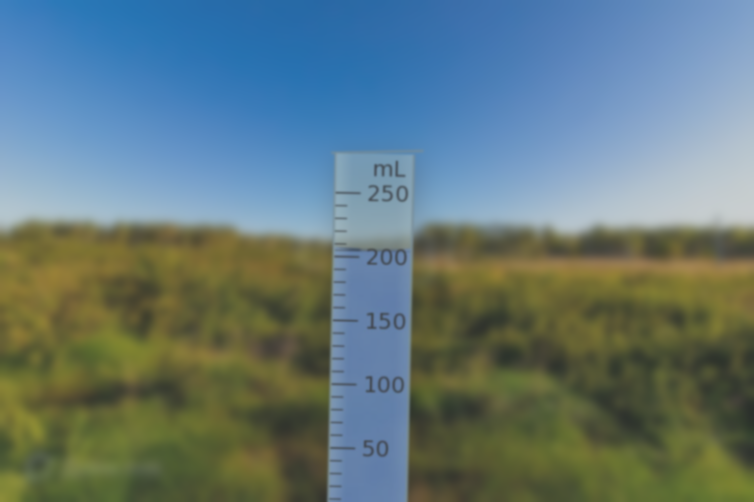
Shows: 205 mL
